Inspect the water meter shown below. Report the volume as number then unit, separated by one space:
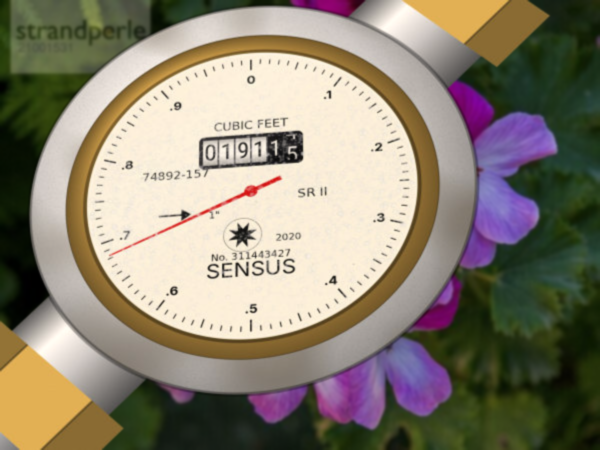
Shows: 19114.68 ft³
